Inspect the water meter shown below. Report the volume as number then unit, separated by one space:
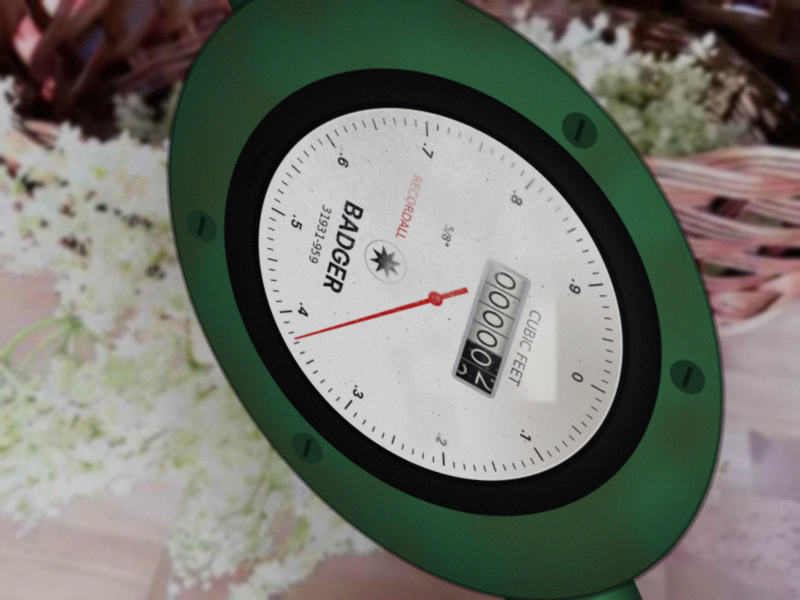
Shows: 2.37 ft³
